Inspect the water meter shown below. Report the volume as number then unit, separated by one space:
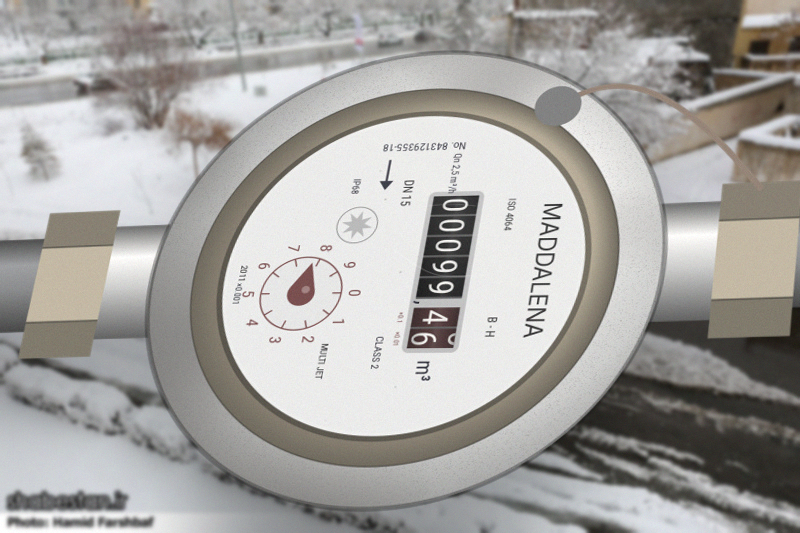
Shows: 99.457 m³
